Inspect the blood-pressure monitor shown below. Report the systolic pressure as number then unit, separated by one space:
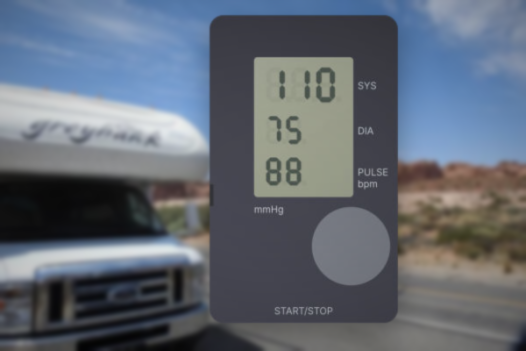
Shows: 110 mmHg
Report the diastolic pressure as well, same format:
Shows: 75 mmHg
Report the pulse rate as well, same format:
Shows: 88 bpm
